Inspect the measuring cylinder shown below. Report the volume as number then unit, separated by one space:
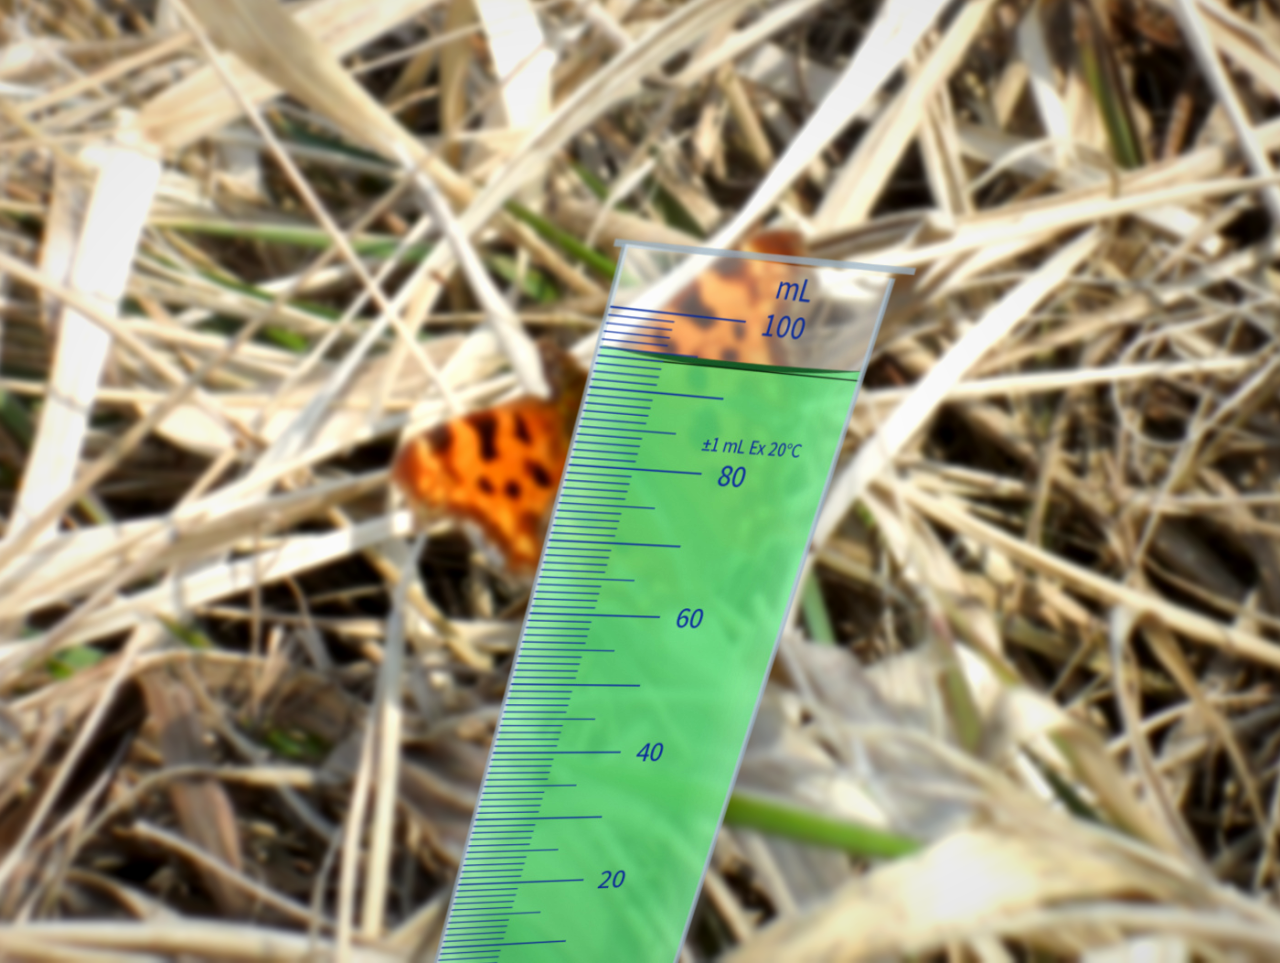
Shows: 94 mL
